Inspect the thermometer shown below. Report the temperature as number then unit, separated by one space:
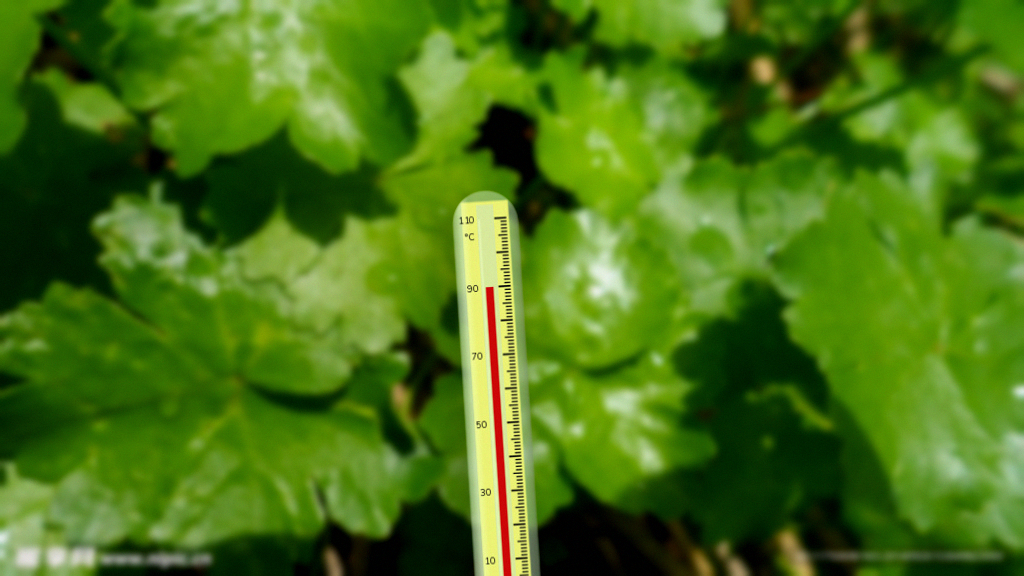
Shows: 90 °C
